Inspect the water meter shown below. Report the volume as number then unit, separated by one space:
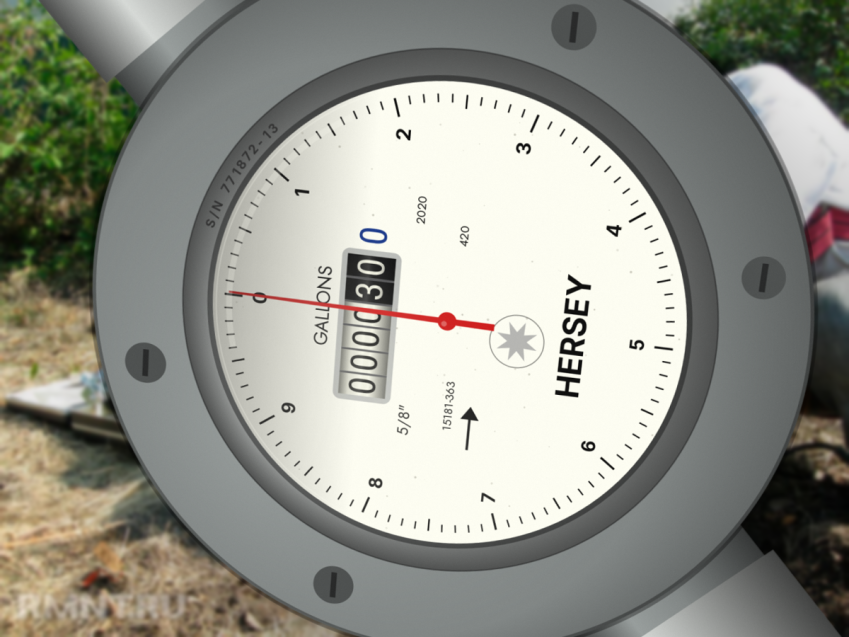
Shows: 300.0 gal
